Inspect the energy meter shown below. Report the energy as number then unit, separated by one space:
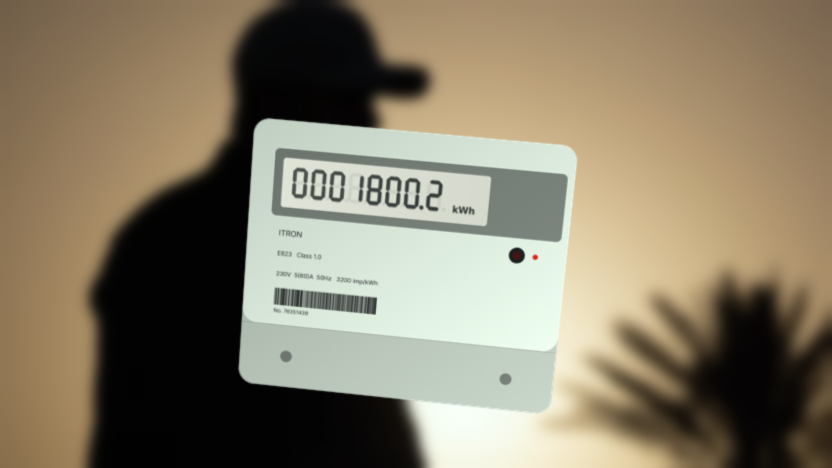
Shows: 1800.2 kWh
